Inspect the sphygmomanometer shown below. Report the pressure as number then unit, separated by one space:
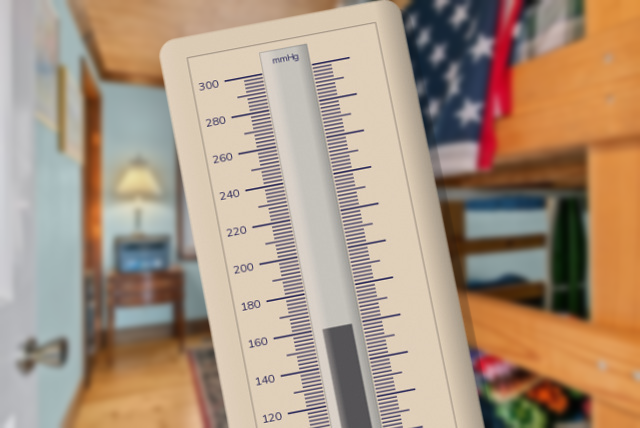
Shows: 160 mmHg
